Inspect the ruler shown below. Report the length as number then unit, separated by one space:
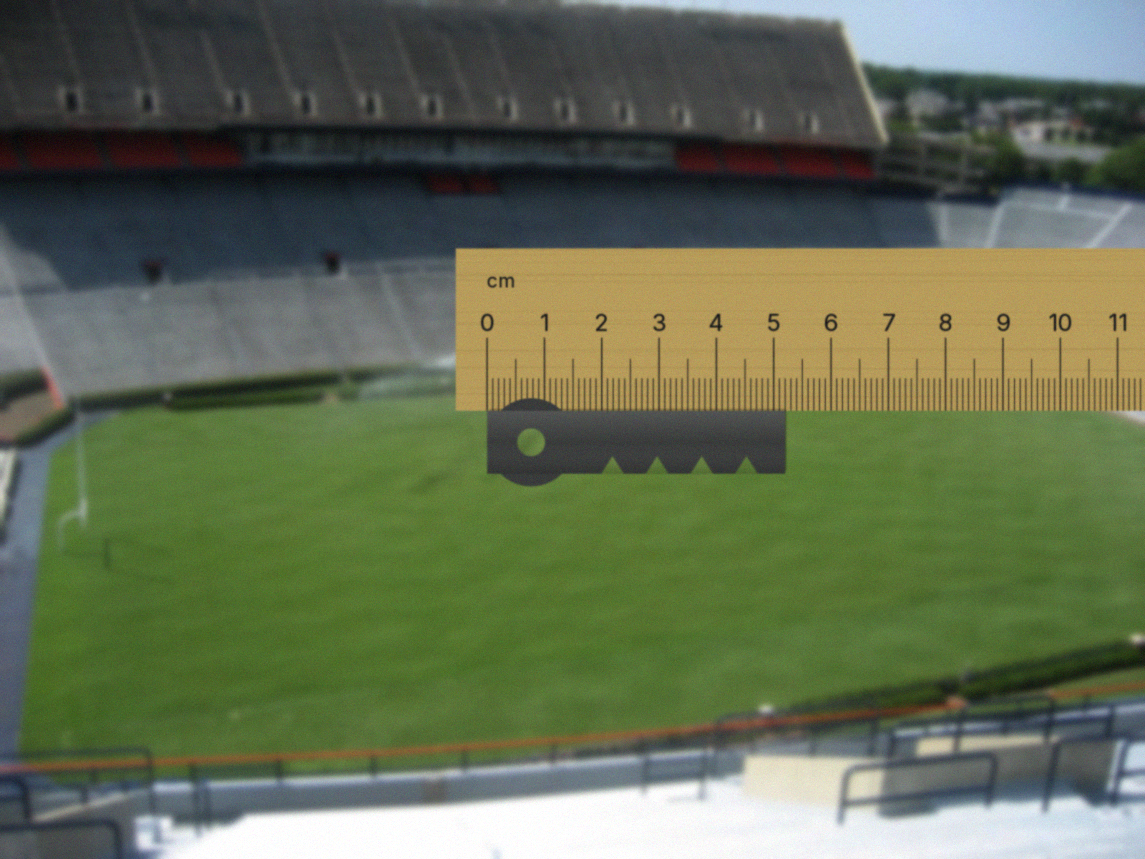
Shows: 5.2 cm
